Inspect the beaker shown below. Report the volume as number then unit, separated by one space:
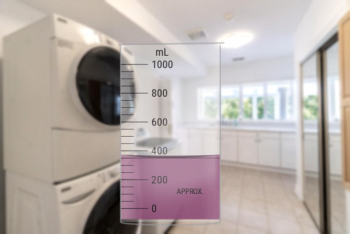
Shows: 350 mL
